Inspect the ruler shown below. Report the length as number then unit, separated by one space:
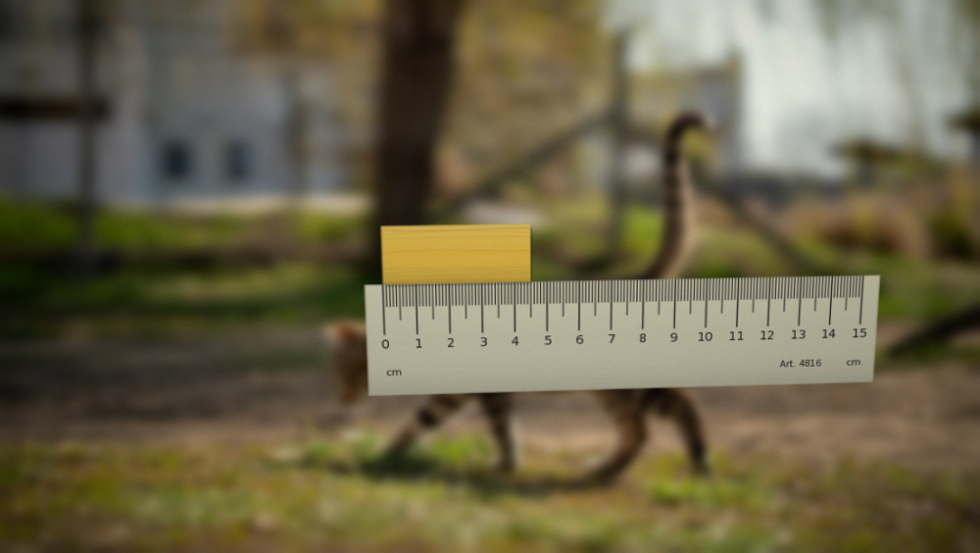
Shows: 4.5 cm
